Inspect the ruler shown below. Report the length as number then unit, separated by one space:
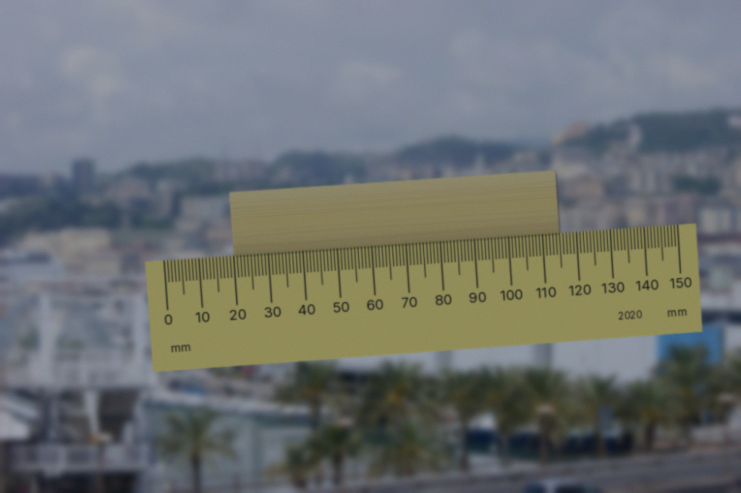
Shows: 95 mm
